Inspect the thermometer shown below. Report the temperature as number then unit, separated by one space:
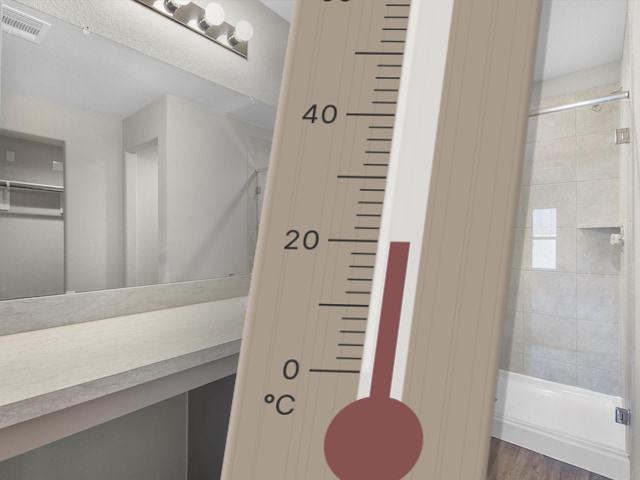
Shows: 20 °C
